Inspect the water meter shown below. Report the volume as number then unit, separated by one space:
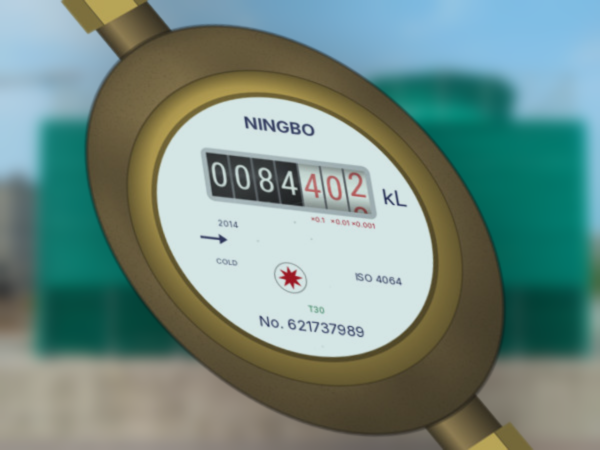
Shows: 84.402 kL
